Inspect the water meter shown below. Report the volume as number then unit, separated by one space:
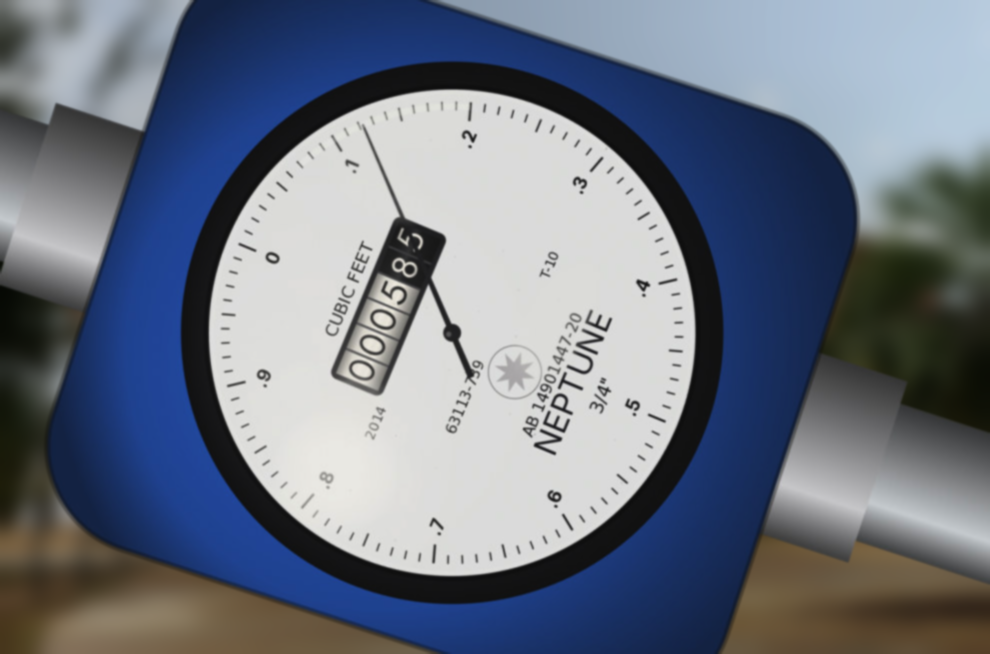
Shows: 585.12 ft³
